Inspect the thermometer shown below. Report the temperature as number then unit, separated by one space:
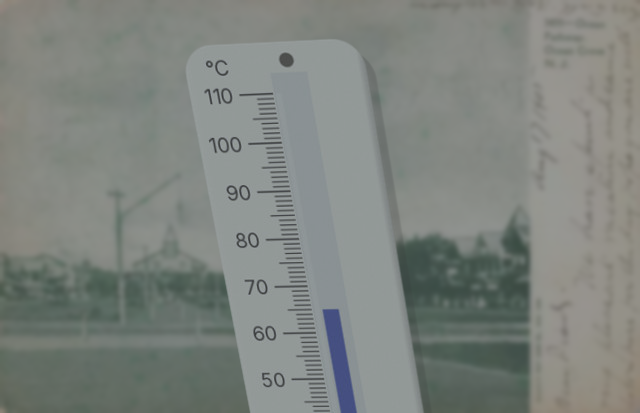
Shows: 65 °C
